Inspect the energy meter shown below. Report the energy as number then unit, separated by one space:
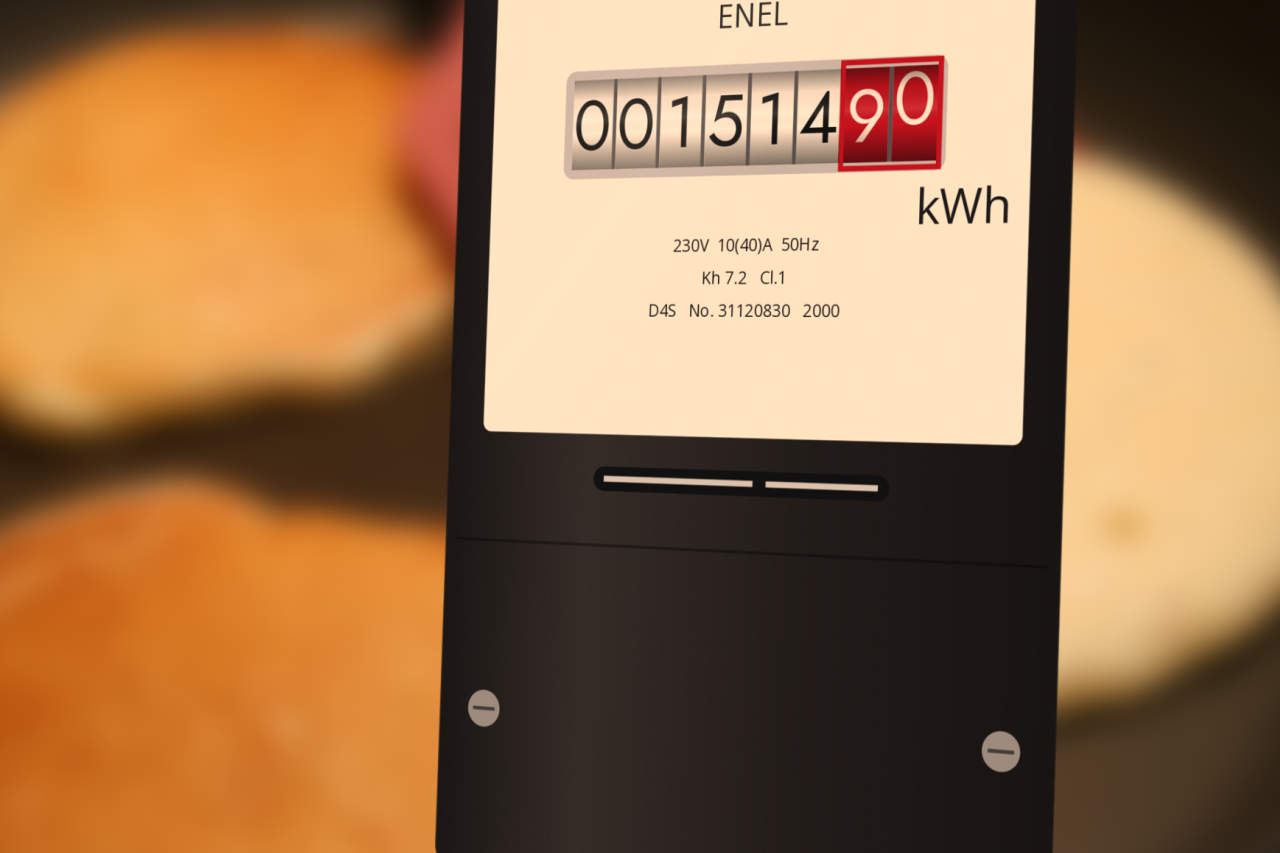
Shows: 1514.90 kWh
